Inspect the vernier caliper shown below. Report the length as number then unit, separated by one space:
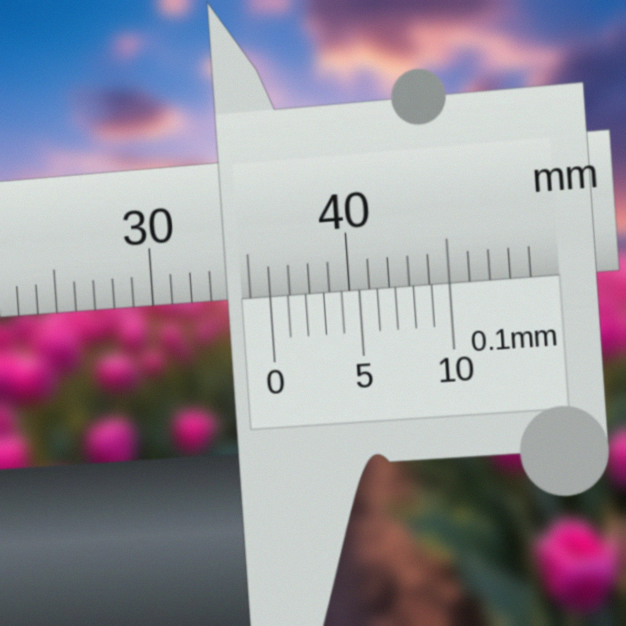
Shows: 36.0 mm
